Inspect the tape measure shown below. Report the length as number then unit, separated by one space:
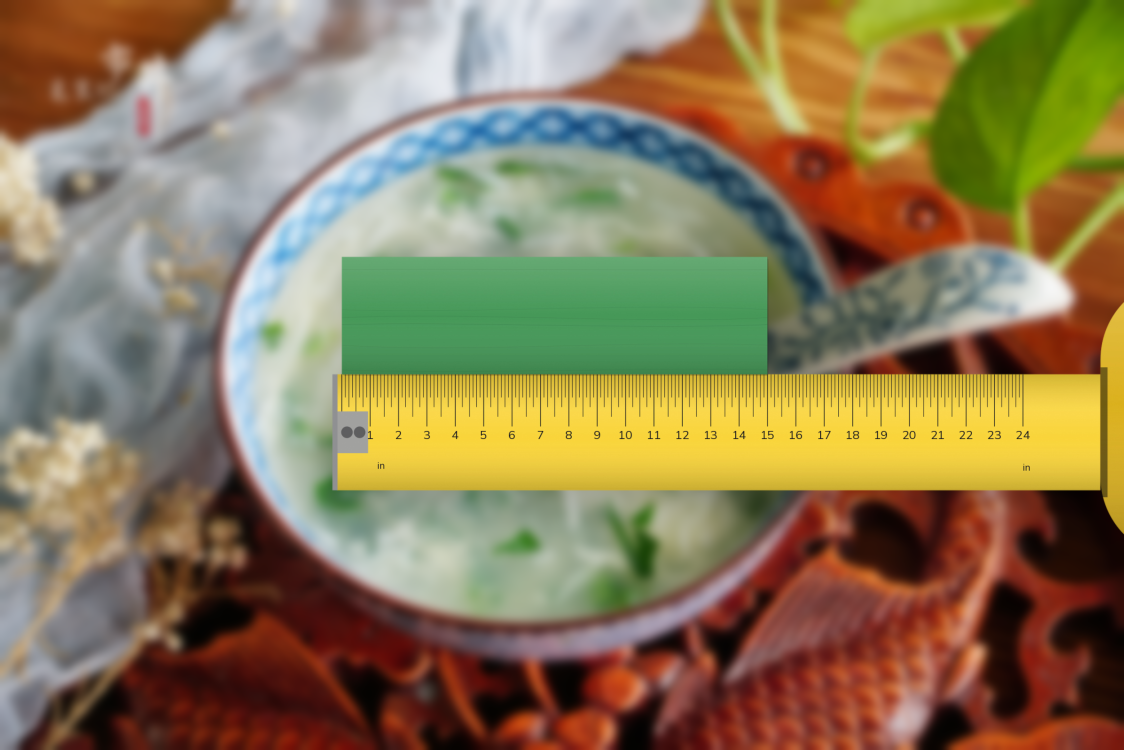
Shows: 15 in
